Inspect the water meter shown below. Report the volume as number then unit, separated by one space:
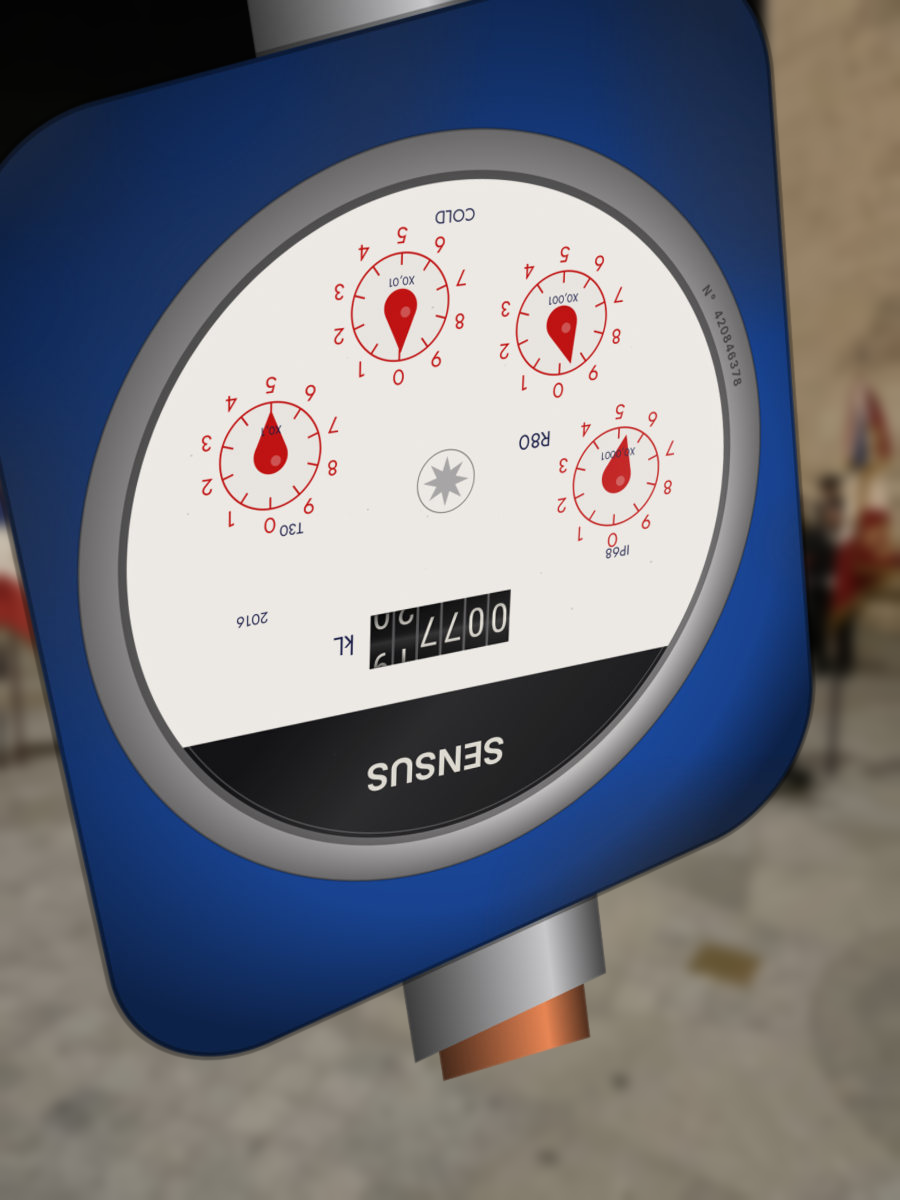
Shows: 7719.4995 kL
